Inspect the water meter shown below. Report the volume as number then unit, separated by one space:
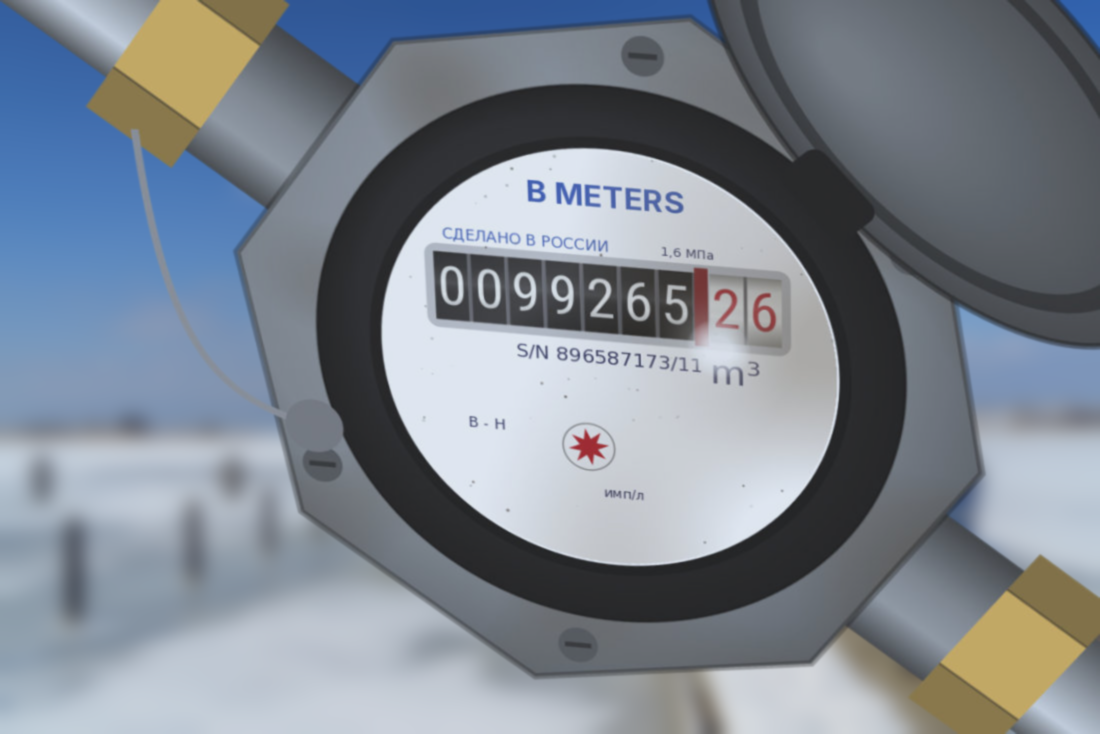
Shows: 99265.26 m³
